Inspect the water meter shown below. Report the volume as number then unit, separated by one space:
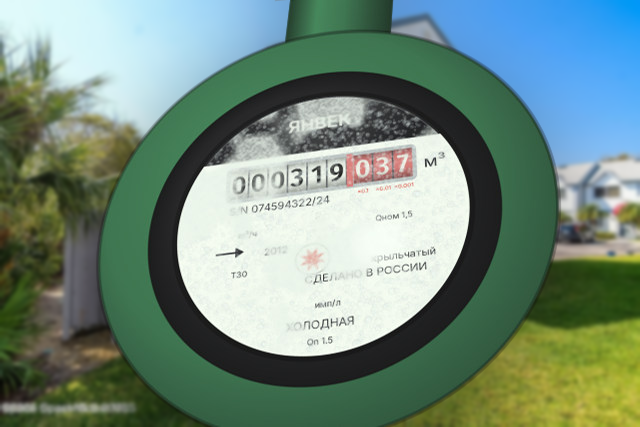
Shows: 319.037 m³
